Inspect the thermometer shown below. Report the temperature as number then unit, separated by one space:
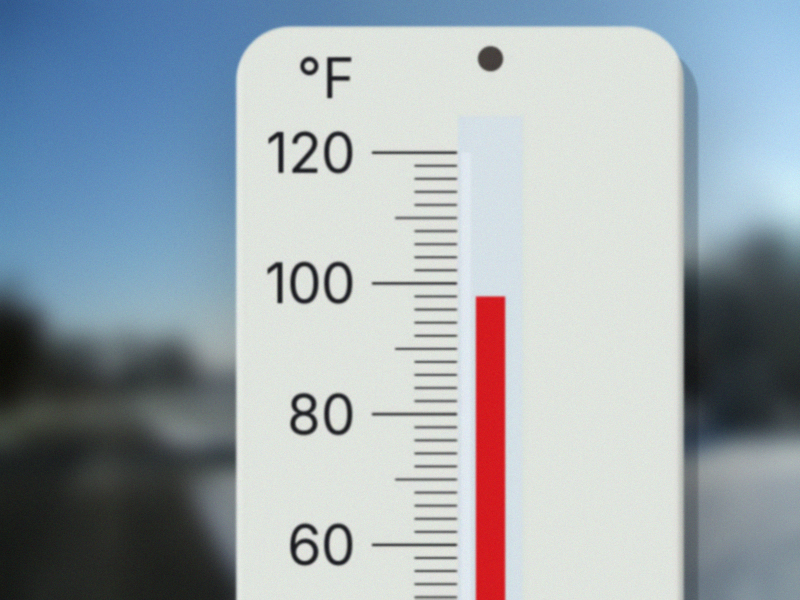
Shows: 98 °F
